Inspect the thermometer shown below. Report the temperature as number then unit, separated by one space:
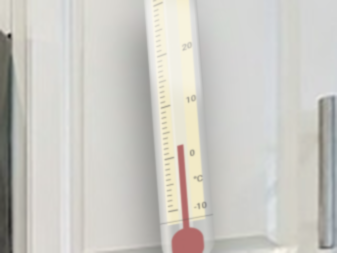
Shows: 2 °C
